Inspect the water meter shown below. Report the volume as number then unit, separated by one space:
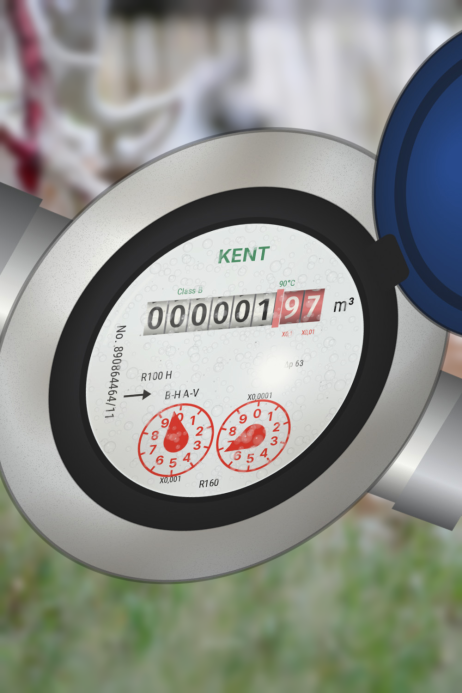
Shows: 1.9696 m³
